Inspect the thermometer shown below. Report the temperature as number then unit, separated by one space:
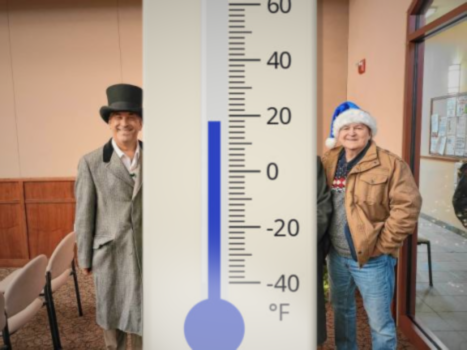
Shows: 18 °F
